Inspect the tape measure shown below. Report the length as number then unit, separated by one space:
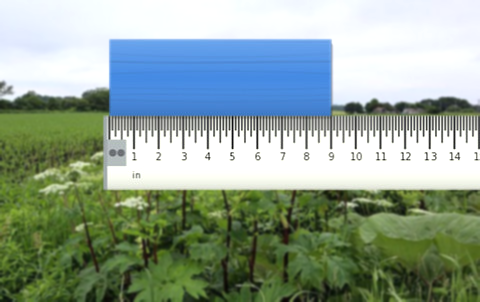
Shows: 9 in
